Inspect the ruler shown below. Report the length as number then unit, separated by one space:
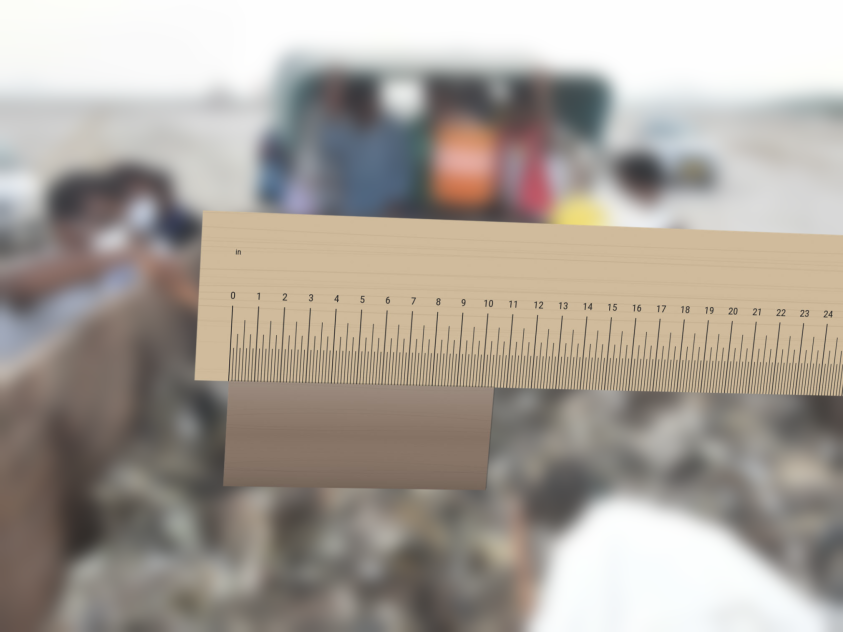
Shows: 10.5 in
